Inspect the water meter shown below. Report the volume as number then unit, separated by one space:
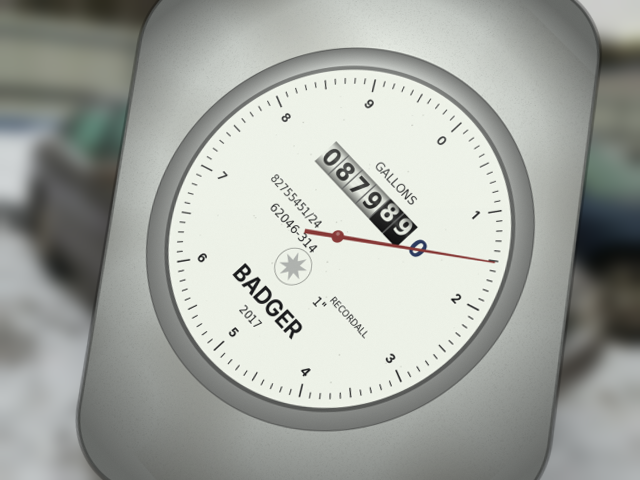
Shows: 879891.5 gal
